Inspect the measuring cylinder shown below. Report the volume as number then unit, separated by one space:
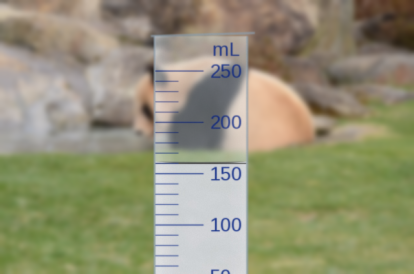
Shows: 160 mL
